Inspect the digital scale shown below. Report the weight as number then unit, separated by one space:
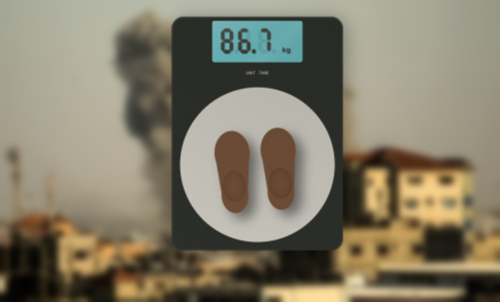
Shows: 86.7 kg
